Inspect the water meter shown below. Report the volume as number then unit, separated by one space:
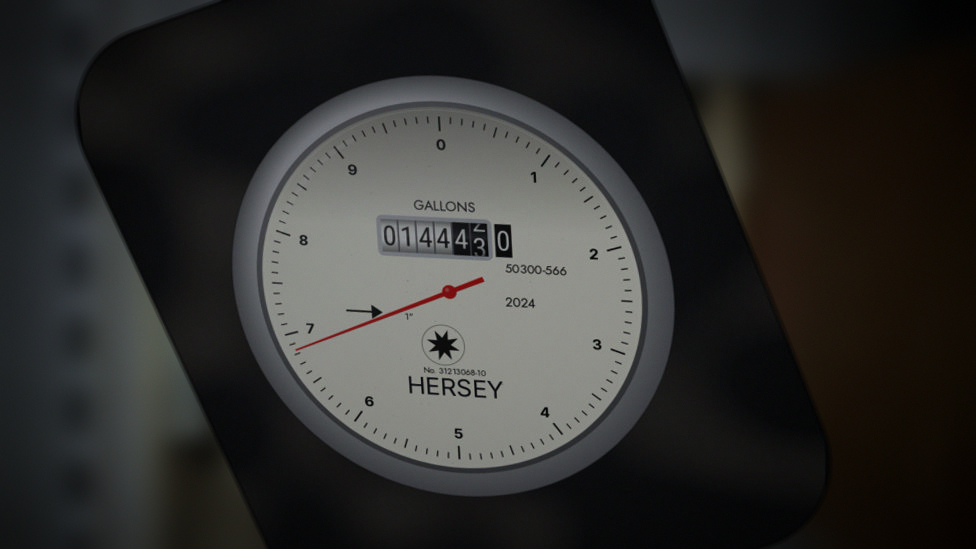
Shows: 144426.8 gal
